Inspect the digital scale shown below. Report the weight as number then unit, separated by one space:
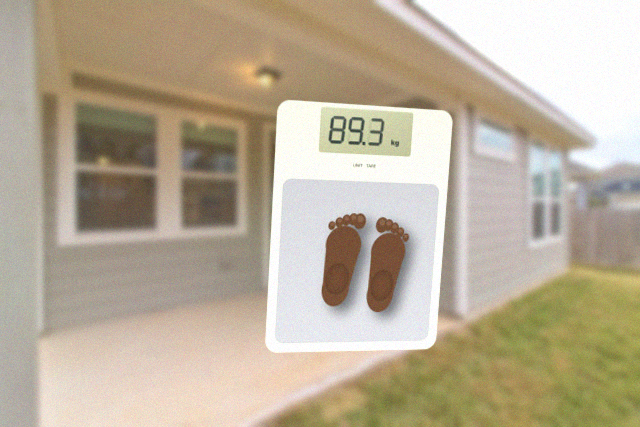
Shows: 89.3 kg
